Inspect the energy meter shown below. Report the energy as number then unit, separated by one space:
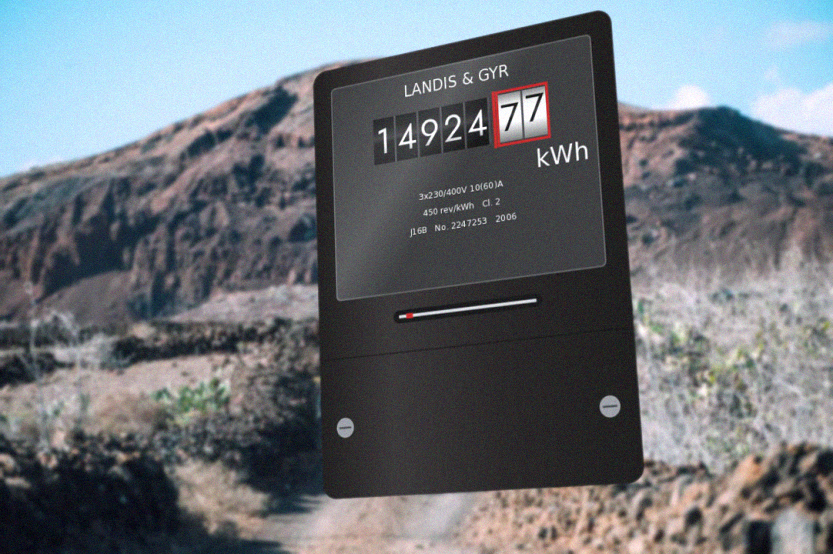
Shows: 14924.77 kWh
